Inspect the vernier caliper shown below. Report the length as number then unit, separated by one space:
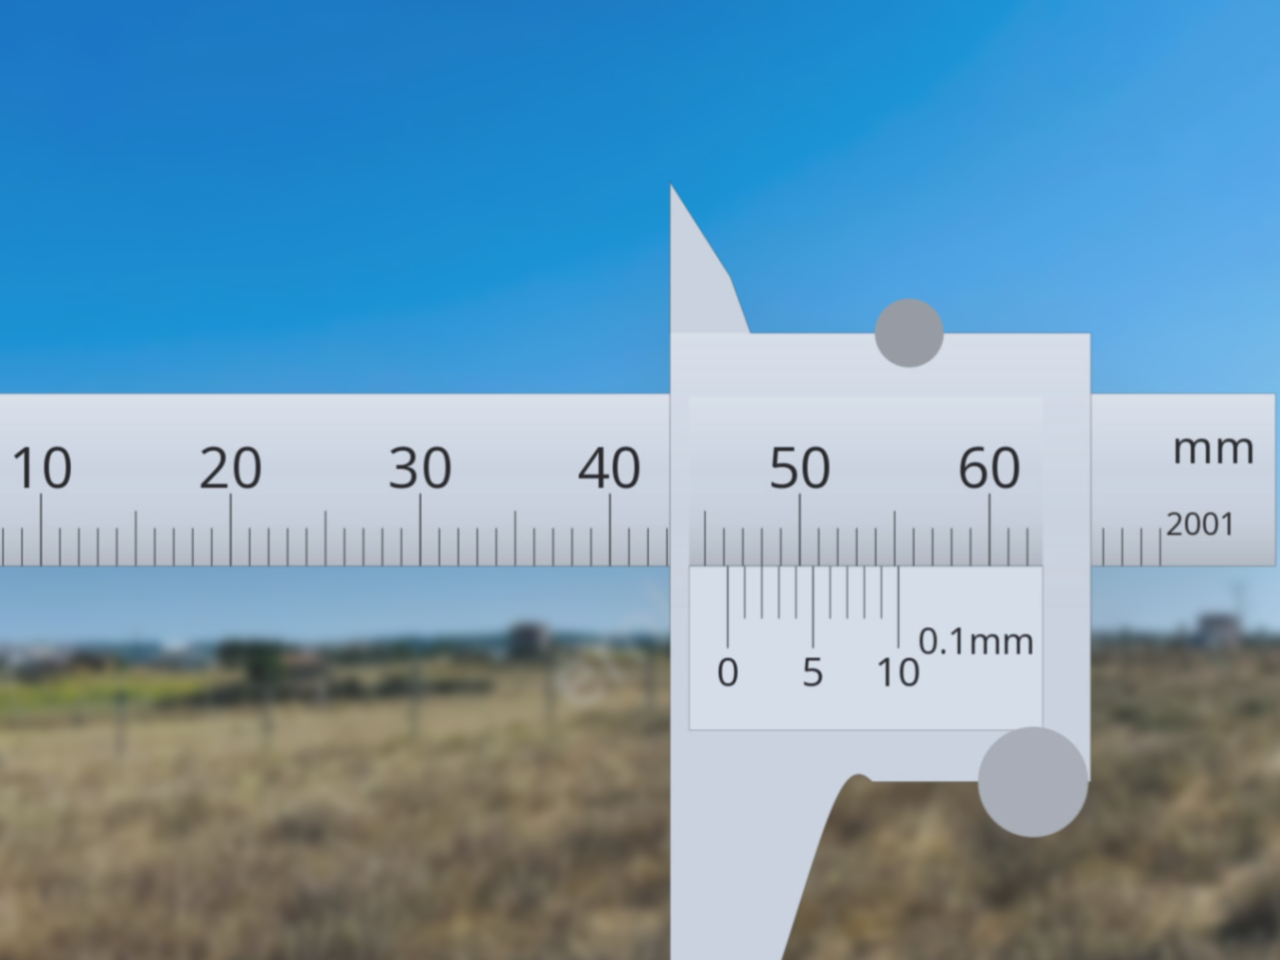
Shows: 46.2 mm
